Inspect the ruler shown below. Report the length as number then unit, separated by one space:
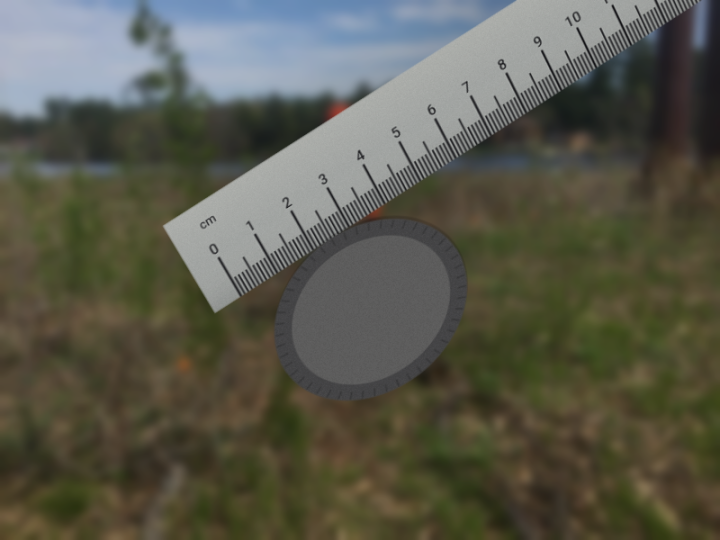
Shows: 5 cm
